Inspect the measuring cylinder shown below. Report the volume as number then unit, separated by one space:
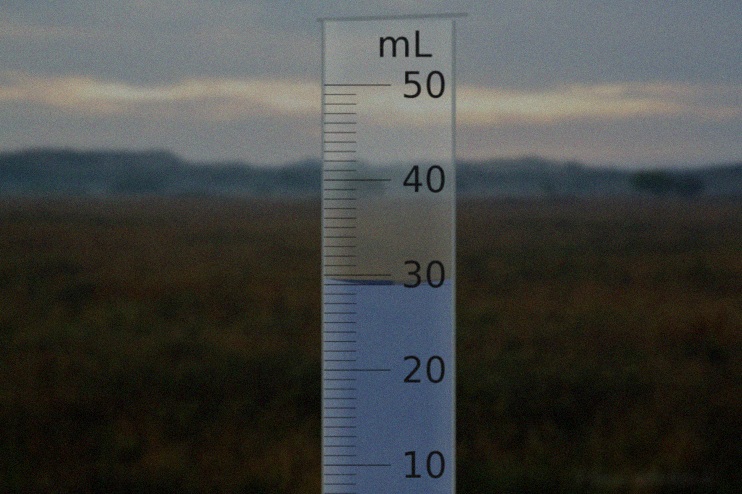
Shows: 29 mL
